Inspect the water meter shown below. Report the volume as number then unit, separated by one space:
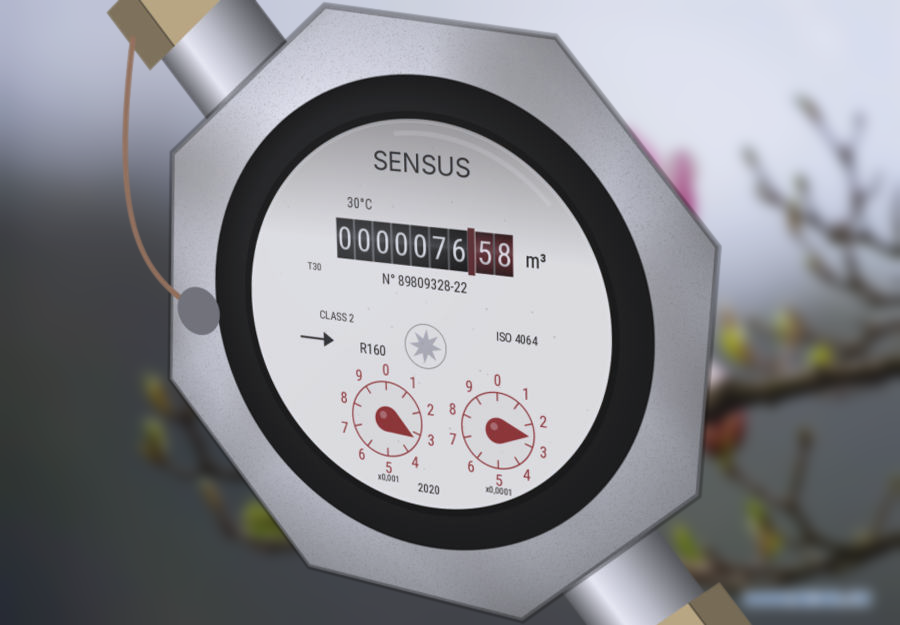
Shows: 76.5832 m³
